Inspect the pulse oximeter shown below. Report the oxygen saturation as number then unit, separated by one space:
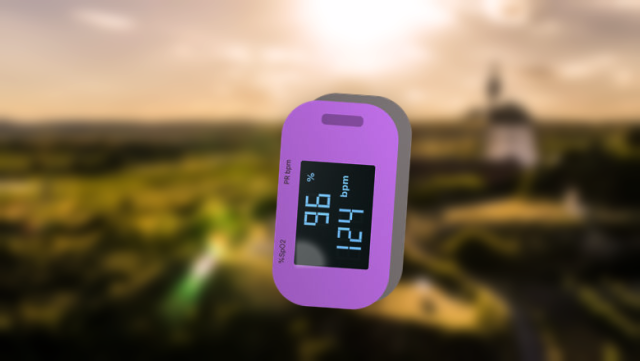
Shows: 96 %
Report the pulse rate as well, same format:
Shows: 124 bpm
